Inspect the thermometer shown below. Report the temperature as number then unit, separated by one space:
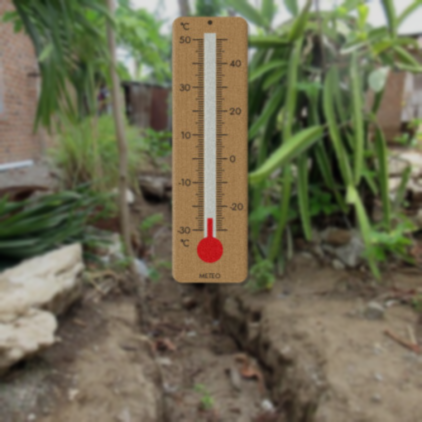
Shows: -25 °C
